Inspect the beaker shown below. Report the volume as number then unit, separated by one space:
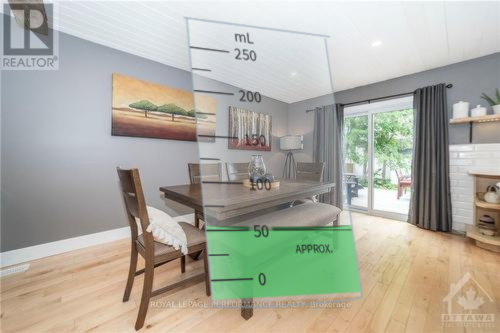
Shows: 50 mL
